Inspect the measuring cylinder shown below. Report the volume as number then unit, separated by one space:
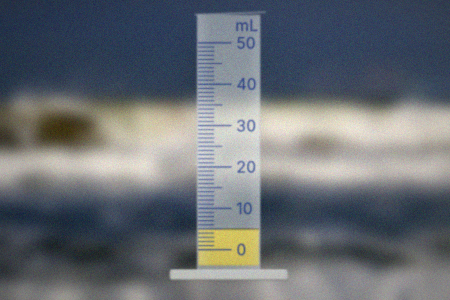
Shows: 5 mL
